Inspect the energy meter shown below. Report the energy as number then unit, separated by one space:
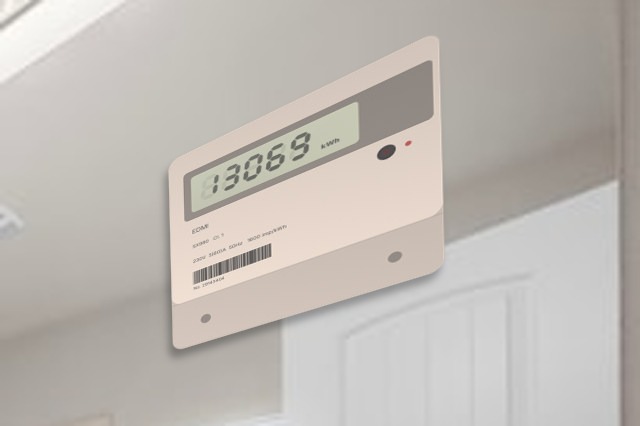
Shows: 13069 kWh
